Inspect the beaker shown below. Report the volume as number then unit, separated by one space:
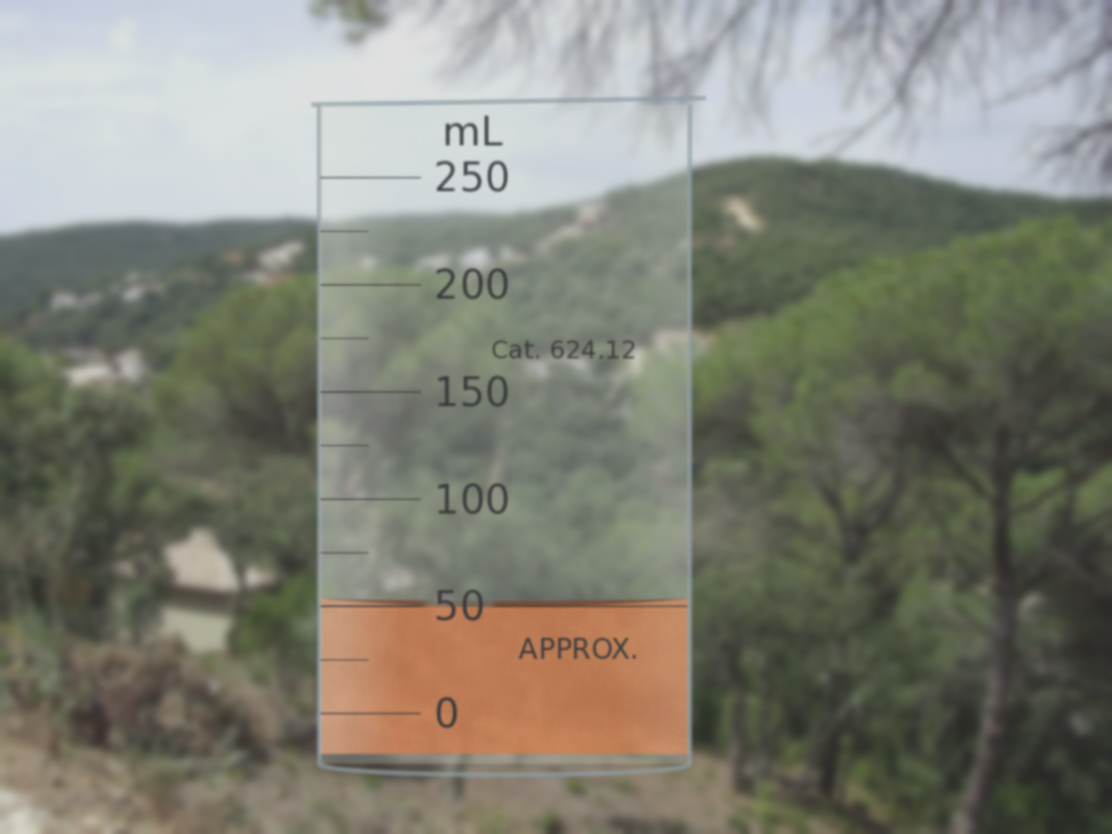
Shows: 50 mL
